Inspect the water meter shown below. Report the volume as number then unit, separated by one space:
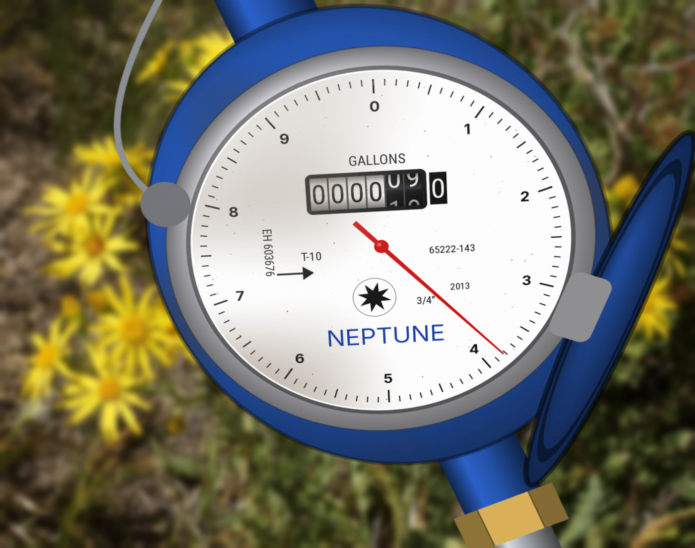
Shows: 93.8 gal
